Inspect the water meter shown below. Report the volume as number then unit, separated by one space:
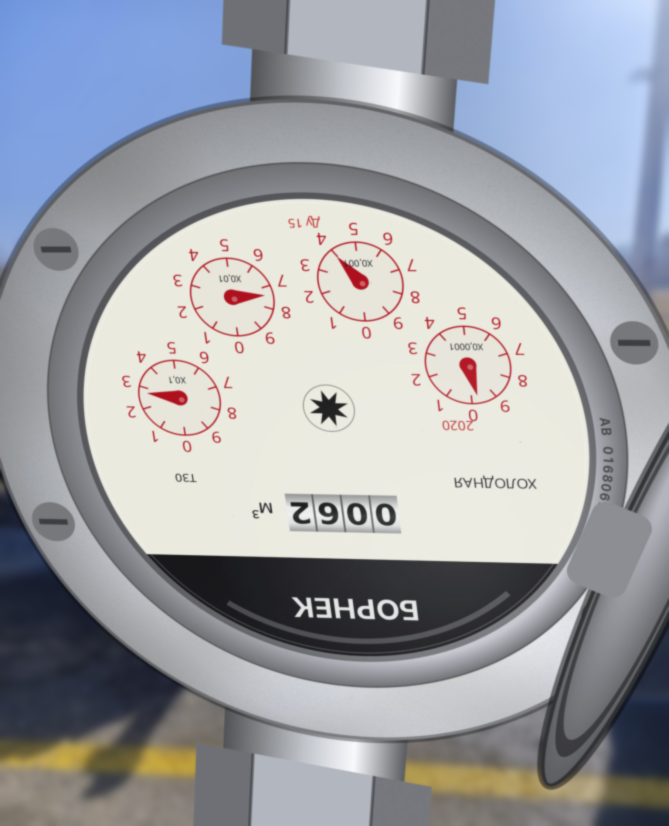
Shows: 62.2739 m³
